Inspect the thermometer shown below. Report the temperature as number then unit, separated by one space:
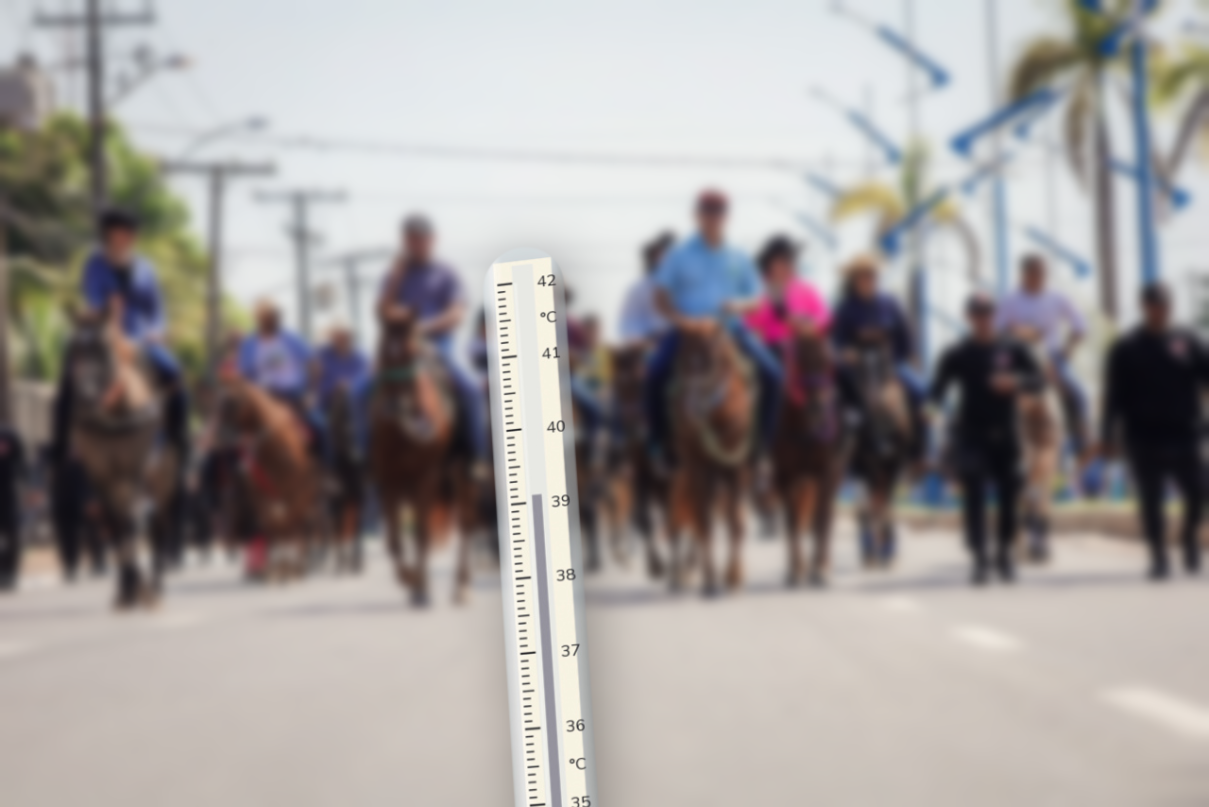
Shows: 39.1 °C
